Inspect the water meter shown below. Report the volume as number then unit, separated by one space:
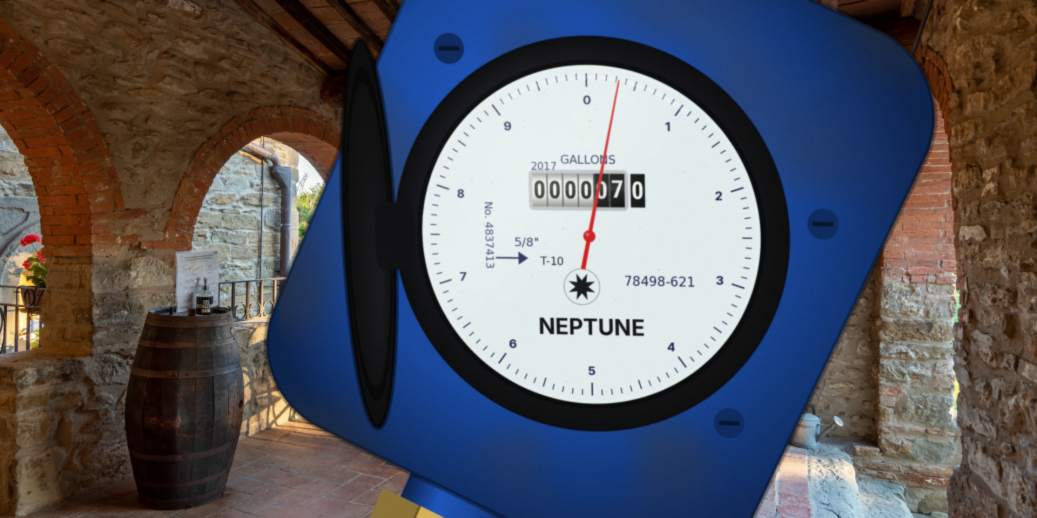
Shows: 70.3 gal
